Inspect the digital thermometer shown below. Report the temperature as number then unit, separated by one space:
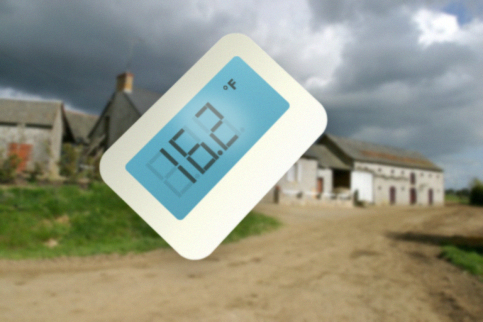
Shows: 16.2 °F
